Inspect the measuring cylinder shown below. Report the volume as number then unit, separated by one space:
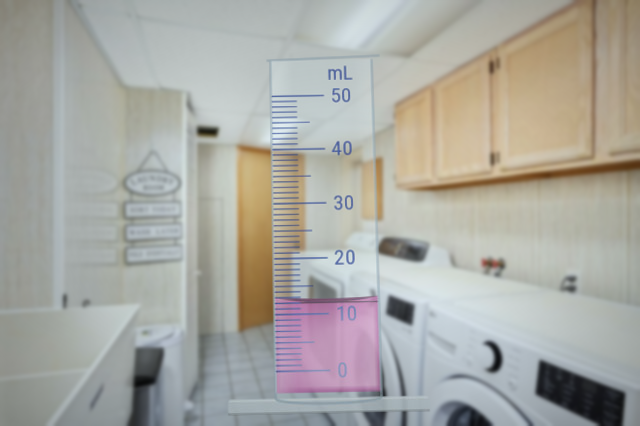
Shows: 12 mL
